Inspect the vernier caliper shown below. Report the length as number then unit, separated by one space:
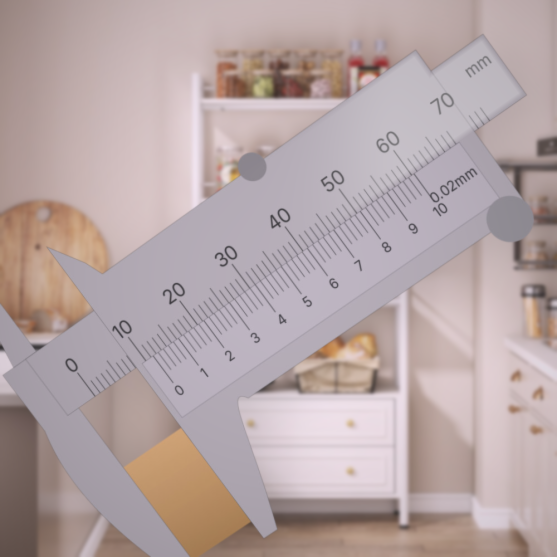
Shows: 11.4 mm
